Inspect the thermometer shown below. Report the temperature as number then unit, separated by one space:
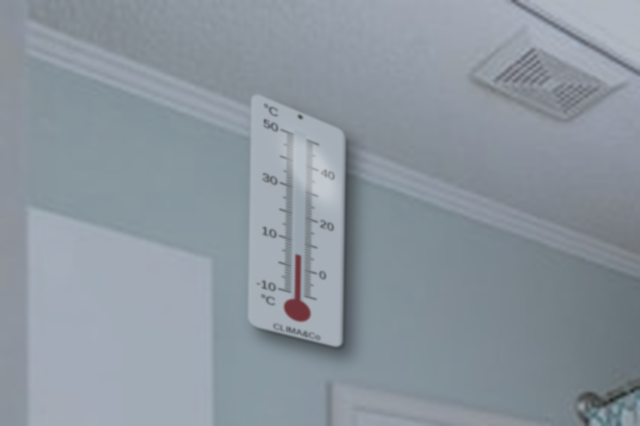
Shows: 5 °C
